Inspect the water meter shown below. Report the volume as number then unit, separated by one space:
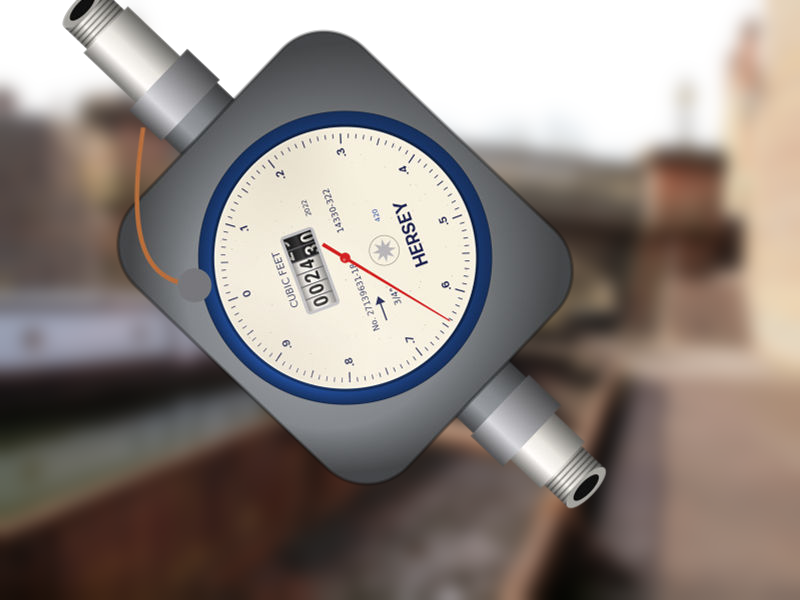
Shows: 2429.64 ft³
